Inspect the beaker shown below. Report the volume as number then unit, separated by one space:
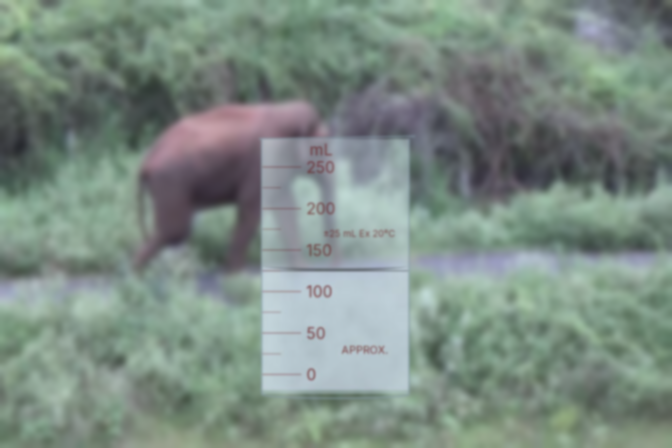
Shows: 125 mL
